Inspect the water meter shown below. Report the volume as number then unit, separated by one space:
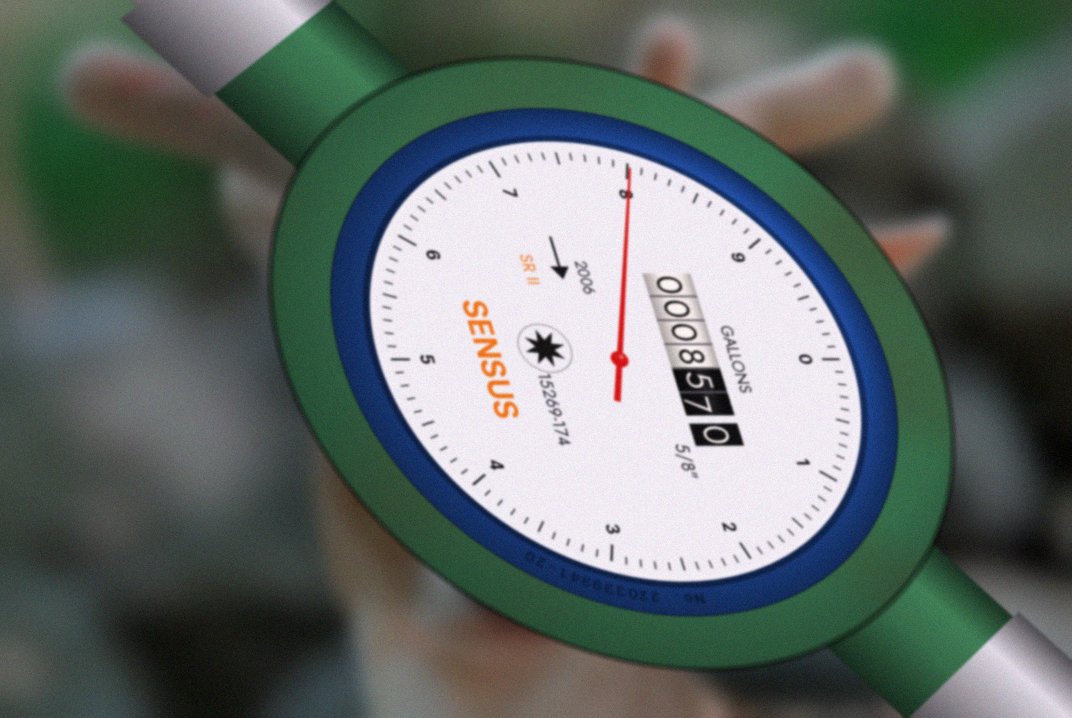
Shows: 8568.0 gal
